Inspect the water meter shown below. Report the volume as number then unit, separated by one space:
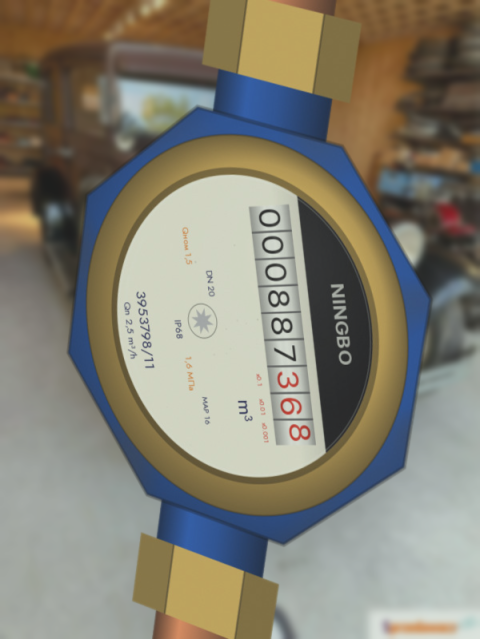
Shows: 887.368 m³
